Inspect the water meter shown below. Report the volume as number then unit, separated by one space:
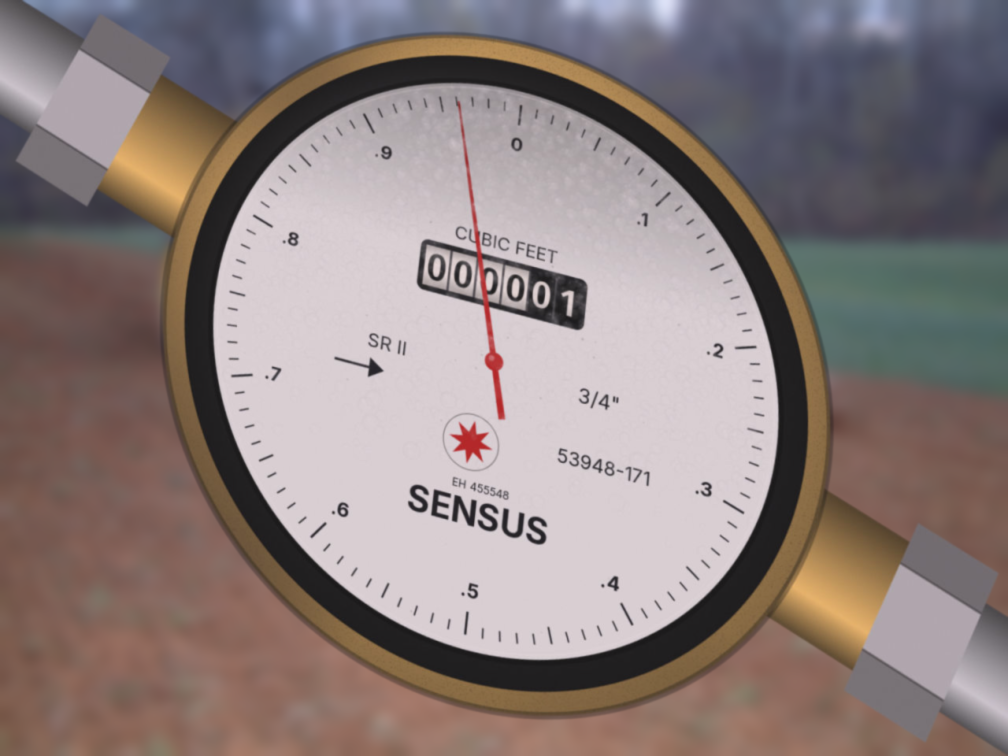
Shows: 0.96 ft³
